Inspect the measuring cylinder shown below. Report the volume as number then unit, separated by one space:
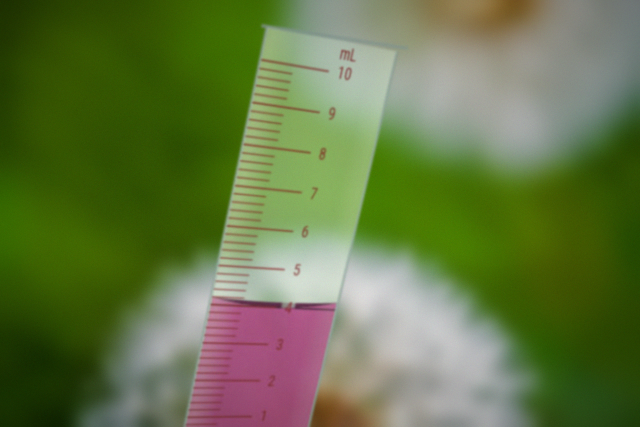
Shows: 4 mL
